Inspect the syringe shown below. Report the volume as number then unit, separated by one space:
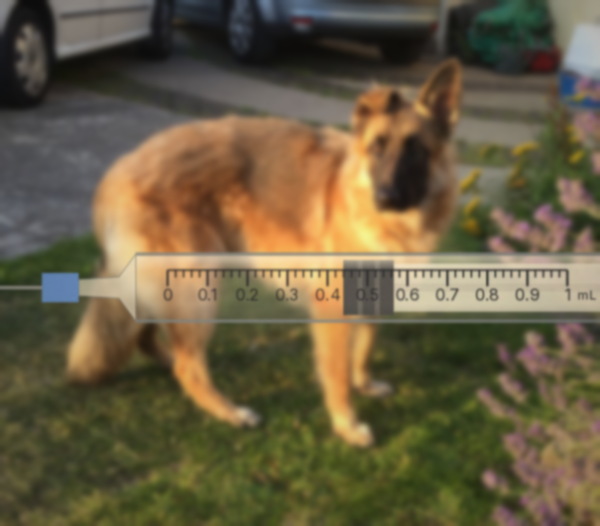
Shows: 0.44 mL
